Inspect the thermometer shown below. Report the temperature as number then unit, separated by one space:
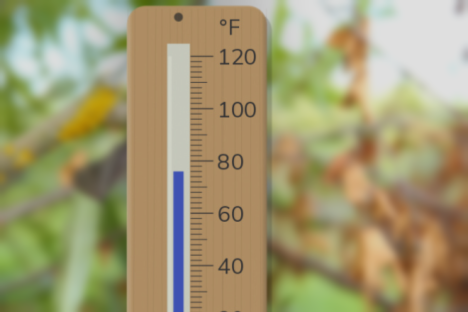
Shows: 76 °F
